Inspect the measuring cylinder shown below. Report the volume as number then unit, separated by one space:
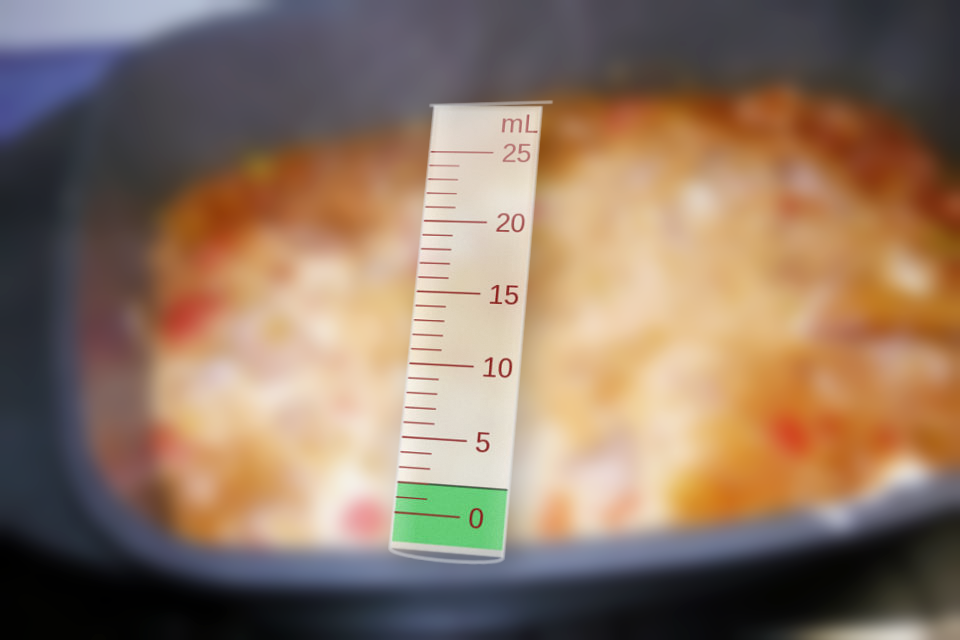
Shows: 2 mL
